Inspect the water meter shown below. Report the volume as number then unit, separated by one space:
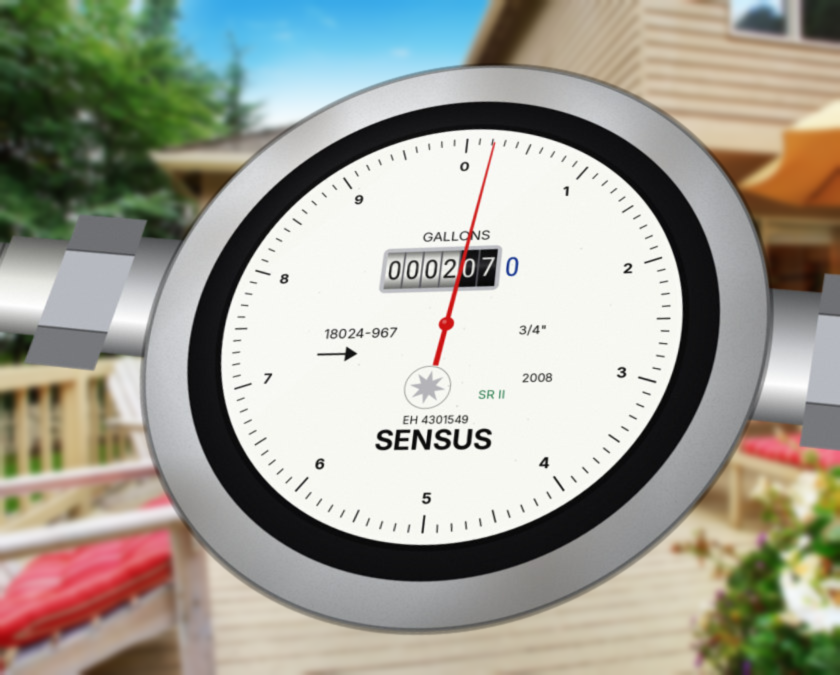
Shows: 2070.2 gal
